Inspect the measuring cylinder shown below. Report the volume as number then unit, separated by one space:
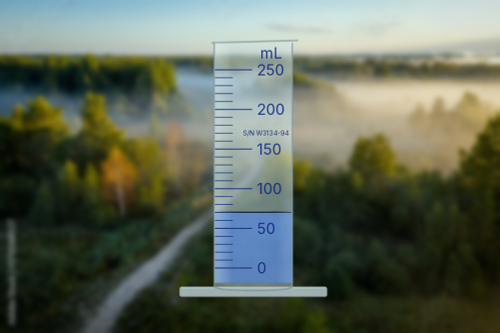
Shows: 70 mL
